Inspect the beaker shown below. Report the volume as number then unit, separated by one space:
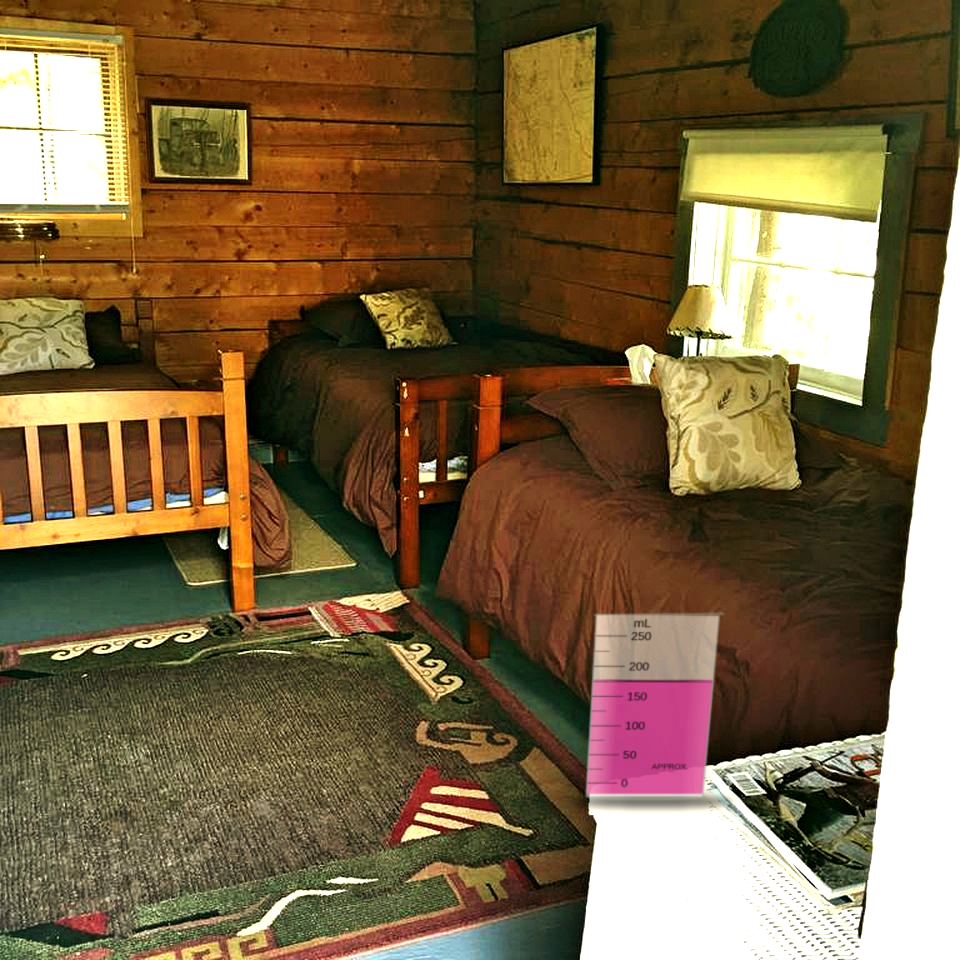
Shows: 175 mL
